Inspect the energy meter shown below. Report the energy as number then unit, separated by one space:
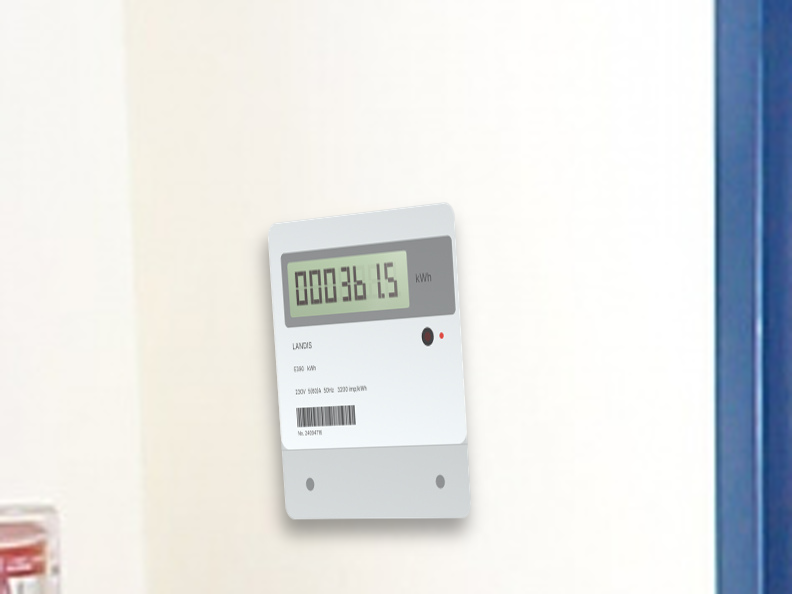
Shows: 361.5 kWh
